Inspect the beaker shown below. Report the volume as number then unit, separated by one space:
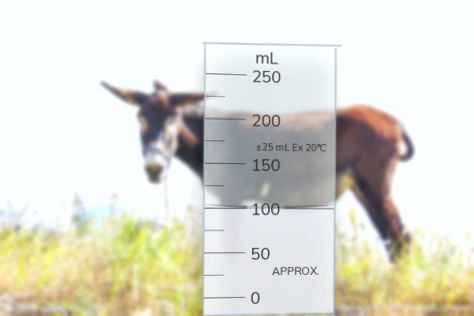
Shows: 100 mL
